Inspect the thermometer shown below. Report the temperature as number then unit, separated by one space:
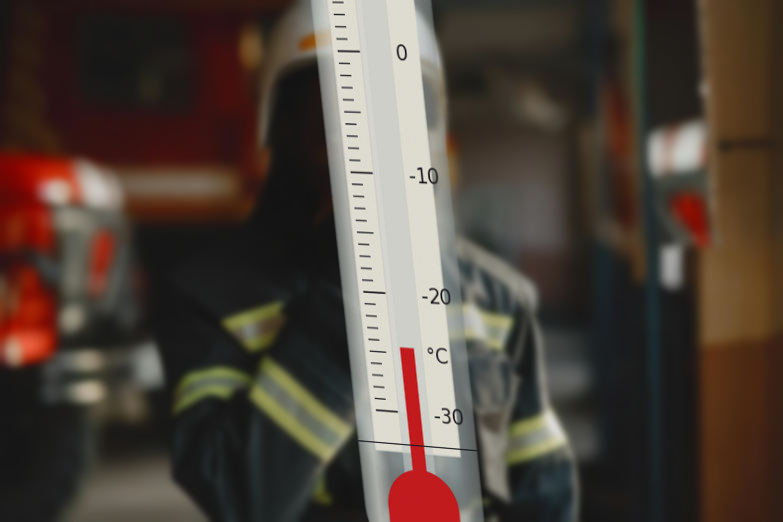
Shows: -24.5 °C
